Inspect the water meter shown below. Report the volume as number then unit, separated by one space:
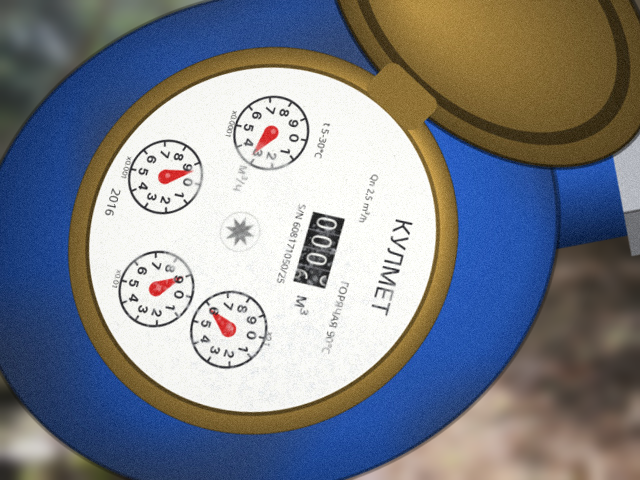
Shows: 5.5893 m³
